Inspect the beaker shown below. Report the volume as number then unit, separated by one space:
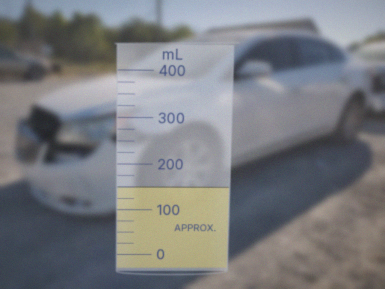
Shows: 150 mL
